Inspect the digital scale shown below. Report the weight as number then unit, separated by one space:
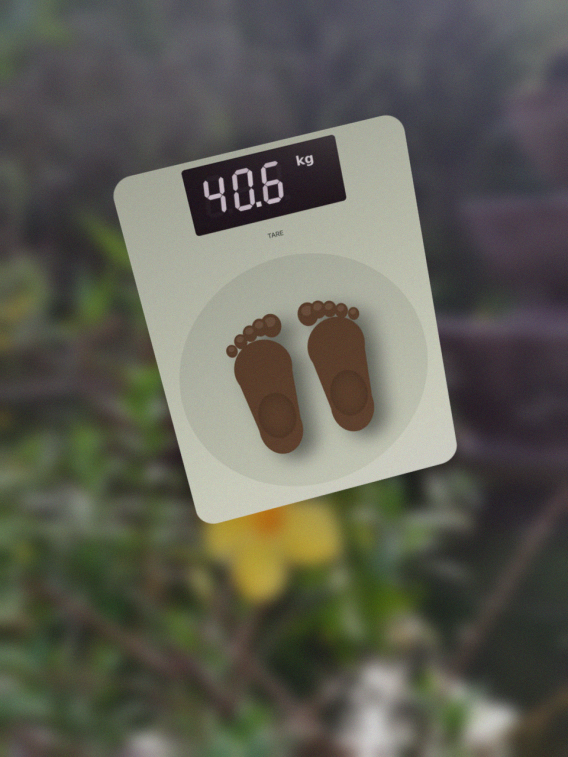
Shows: 40.6 kg
